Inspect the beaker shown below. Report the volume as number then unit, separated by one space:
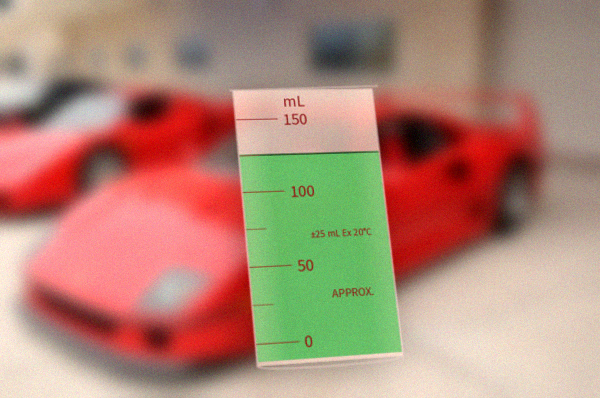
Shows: 125 mL
